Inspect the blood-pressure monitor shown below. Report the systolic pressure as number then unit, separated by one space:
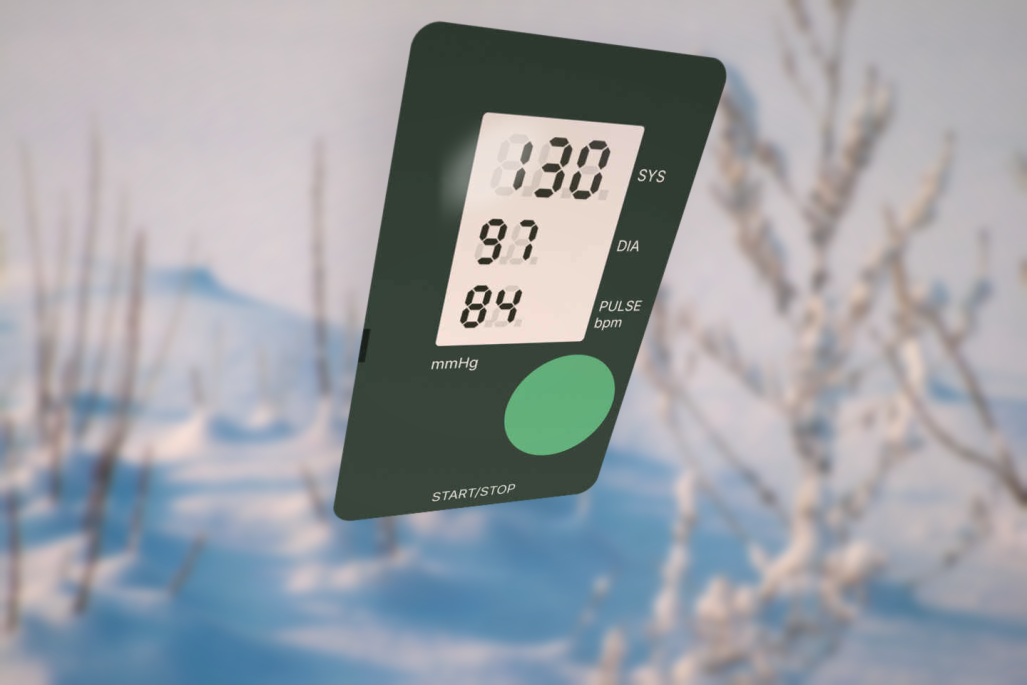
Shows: 130 mmHg
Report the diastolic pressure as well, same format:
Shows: 97 mmHg
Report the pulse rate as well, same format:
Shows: 84 bpm
